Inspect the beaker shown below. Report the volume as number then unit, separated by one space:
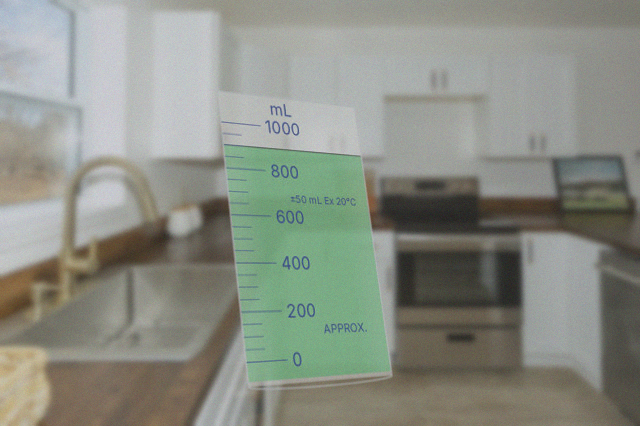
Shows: 900 mL
